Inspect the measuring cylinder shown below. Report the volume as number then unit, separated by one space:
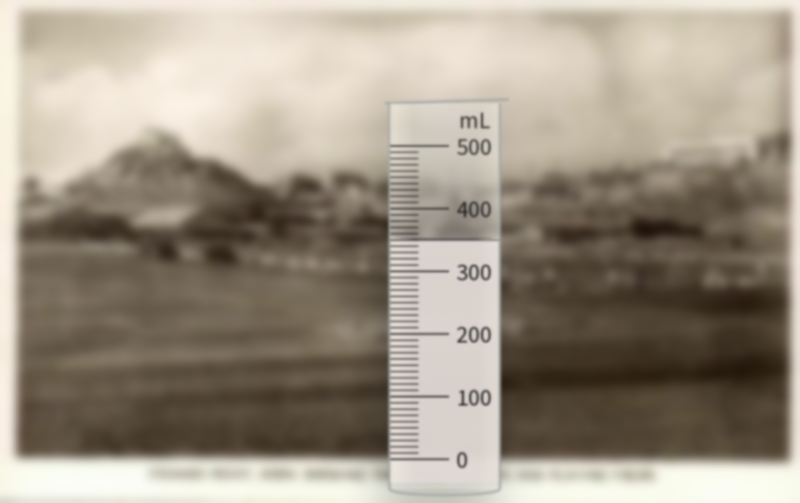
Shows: 350 mL
